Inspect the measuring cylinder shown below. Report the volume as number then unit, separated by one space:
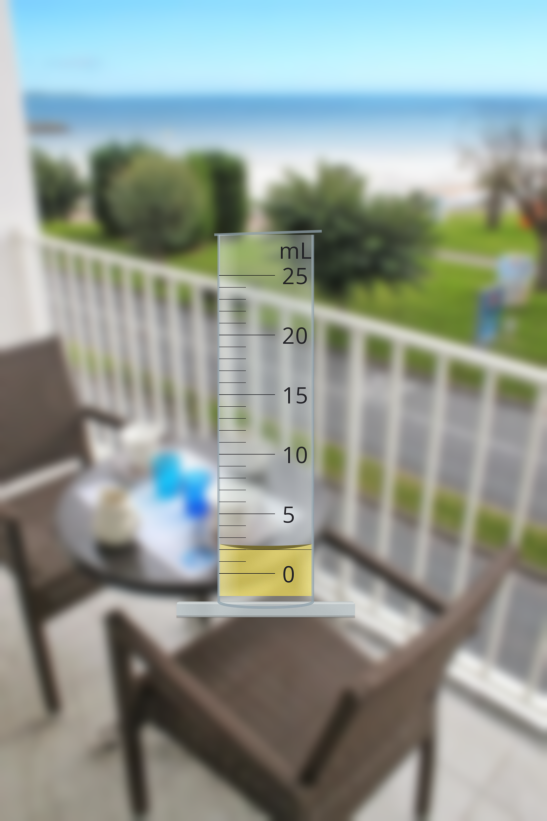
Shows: 2 mL
